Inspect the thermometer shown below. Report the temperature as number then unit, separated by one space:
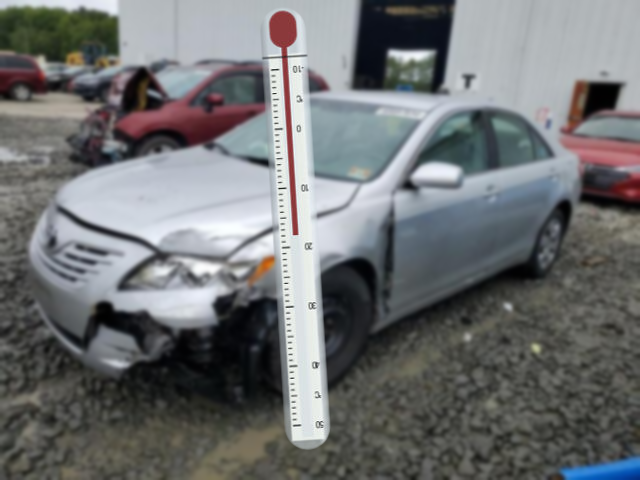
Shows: 18 °C
